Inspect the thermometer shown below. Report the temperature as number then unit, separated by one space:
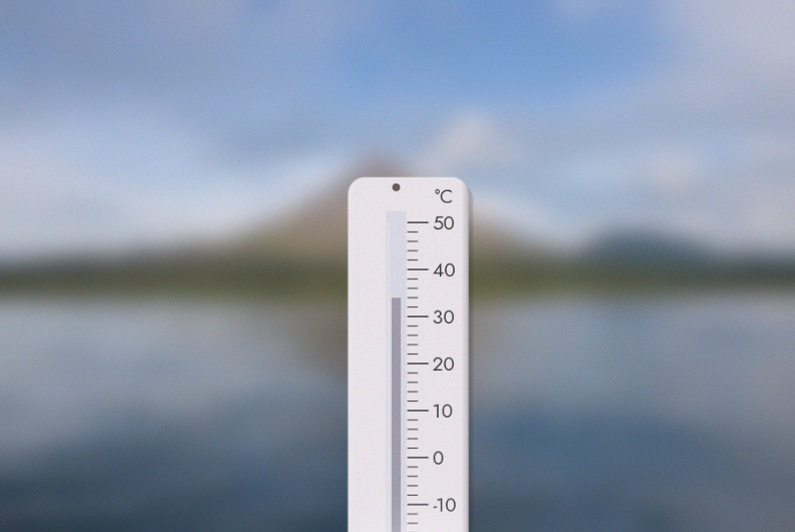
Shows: 34 °C
